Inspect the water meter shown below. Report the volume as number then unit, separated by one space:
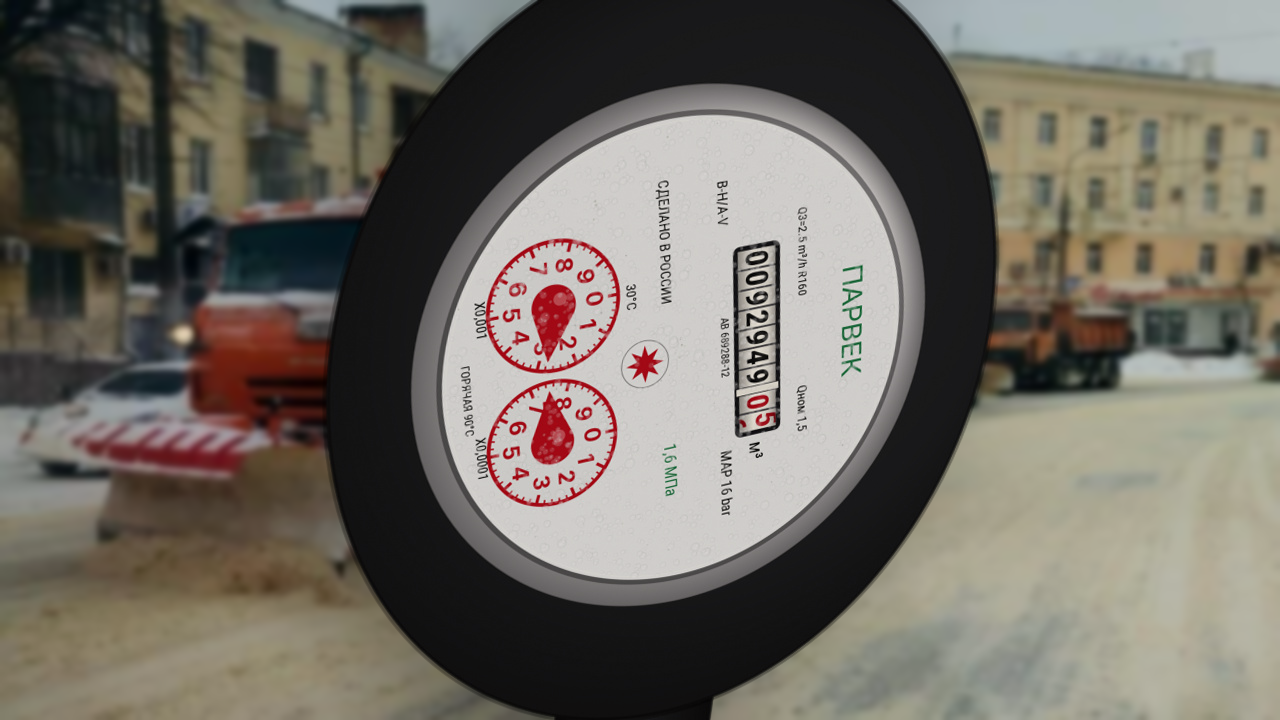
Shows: 92949.0527 m³
